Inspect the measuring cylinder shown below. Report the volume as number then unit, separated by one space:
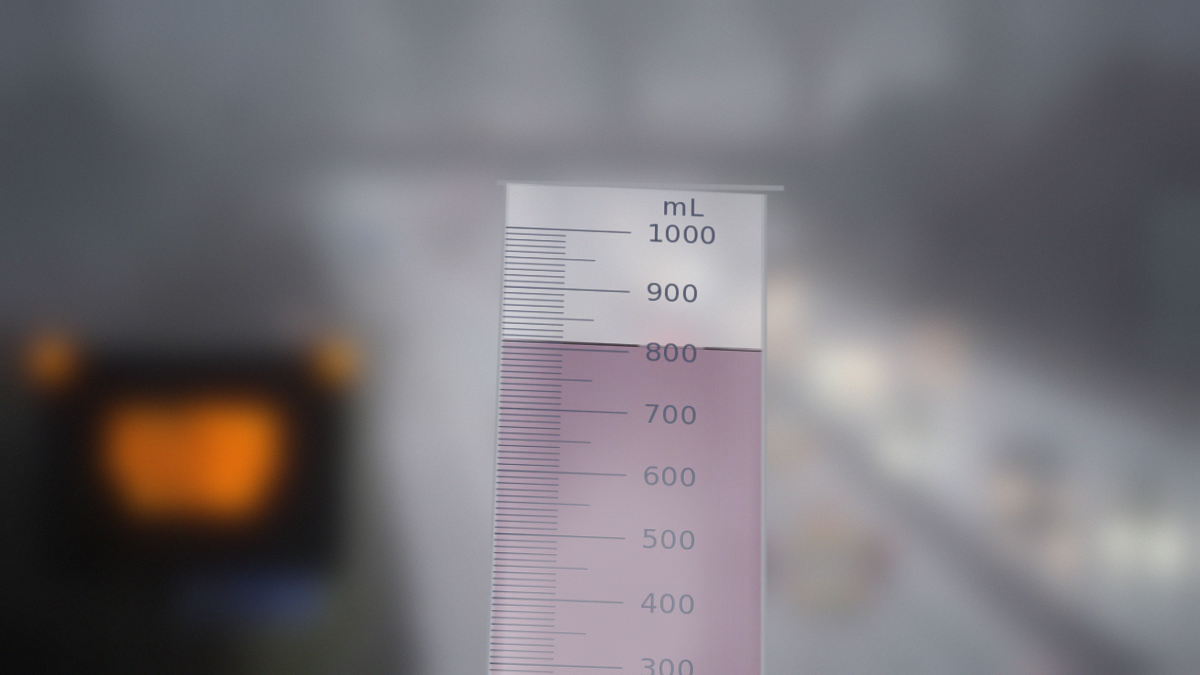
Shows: 810 mL
